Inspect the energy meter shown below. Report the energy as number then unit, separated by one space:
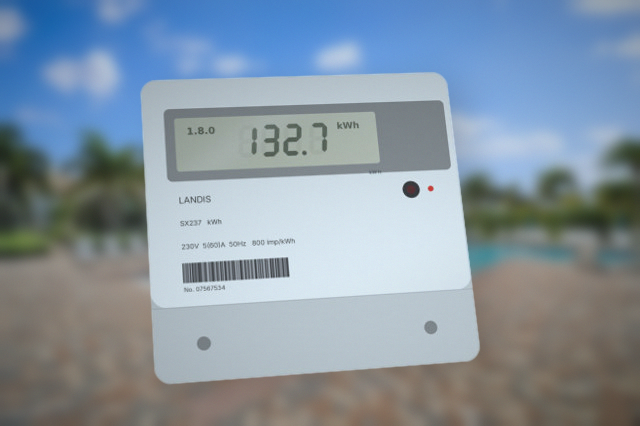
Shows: 132.7 kWh
